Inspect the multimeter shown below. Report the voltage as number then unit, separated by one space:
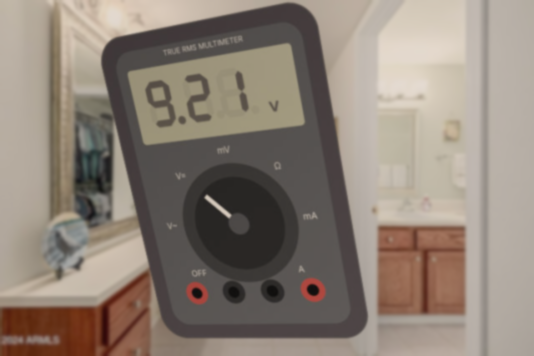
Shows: 9.21 V
